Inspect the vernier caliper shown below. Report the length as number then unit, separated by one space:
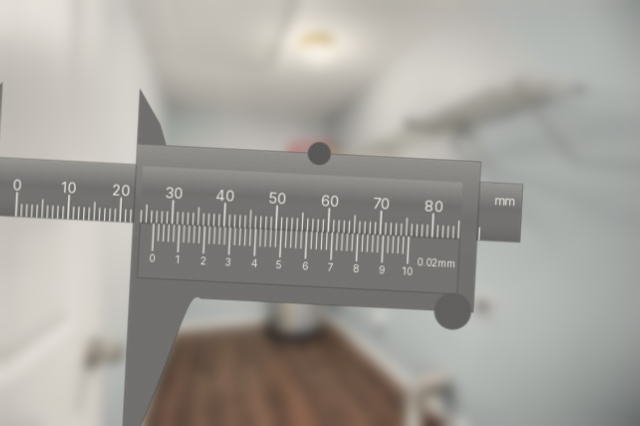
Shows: 26.5 mm
